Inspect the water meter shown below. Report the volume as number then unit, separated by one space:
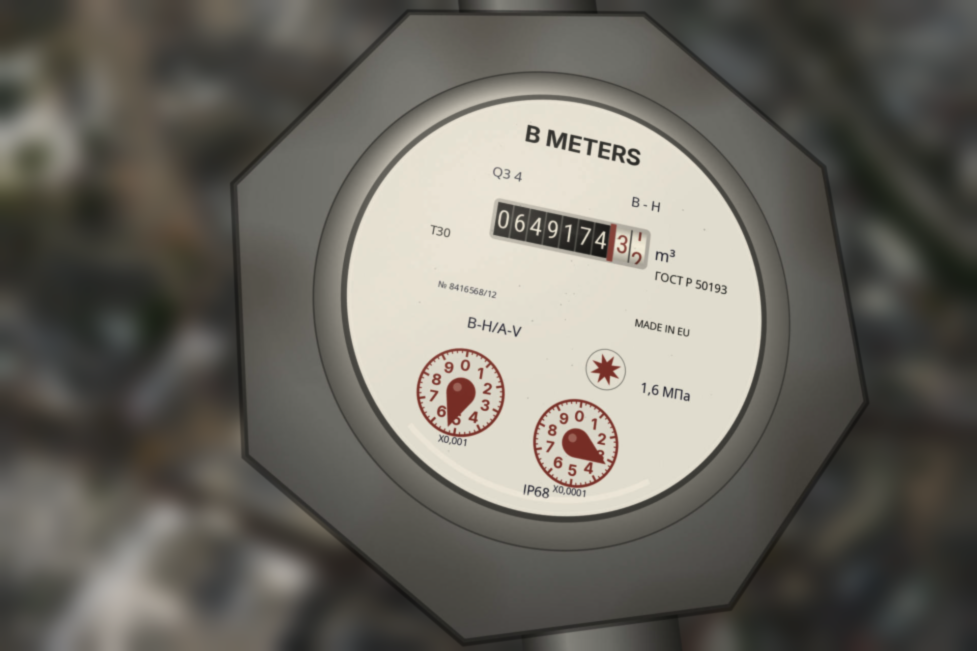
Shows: 649174.3153 m³
